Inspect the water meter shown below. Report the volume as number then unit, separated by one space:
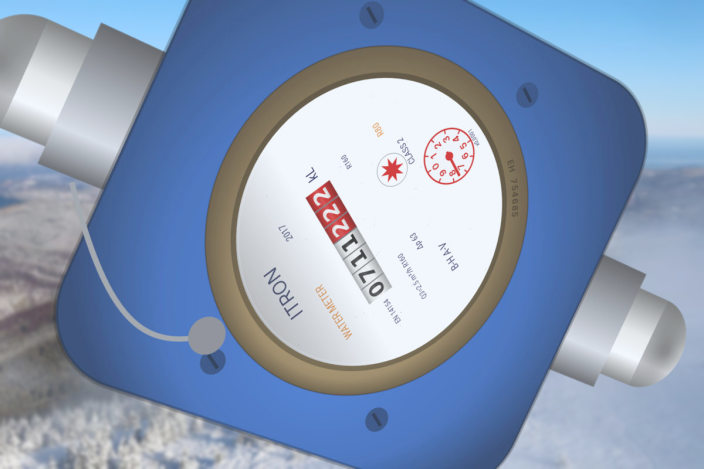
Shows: 711.2227 kL
